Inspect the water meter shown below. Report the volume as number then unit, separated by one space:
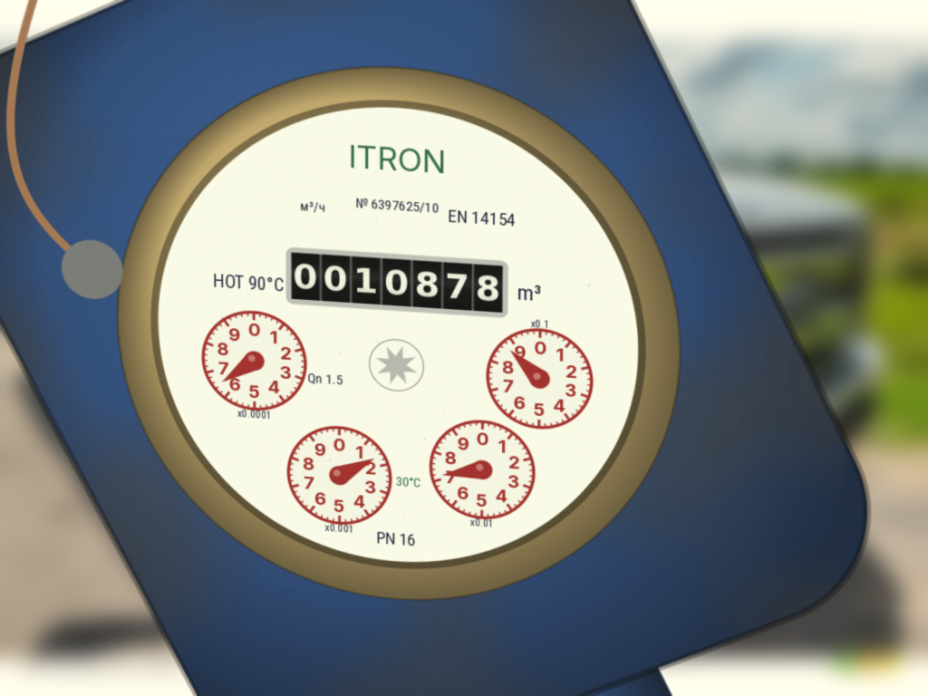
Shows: 10878.8716 m³
